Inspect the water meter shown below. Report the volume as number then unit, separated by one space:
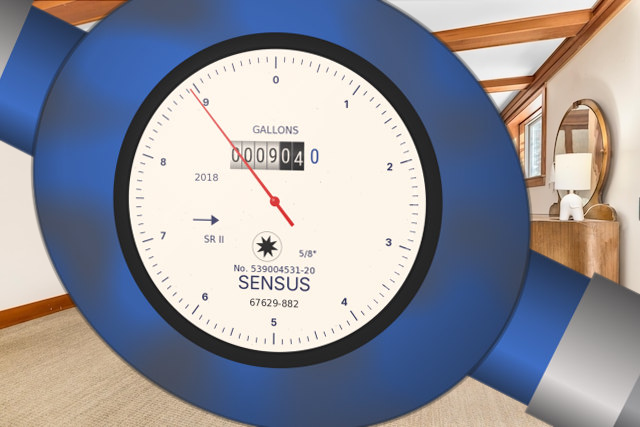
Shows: 9038.9 gal
